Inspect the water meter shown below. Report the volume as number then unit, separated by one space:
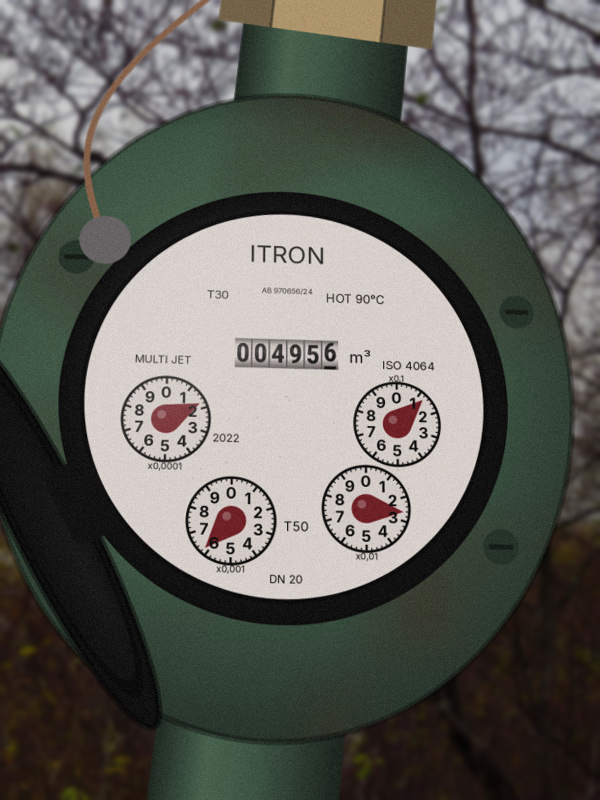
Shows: 4956.1261 m³
